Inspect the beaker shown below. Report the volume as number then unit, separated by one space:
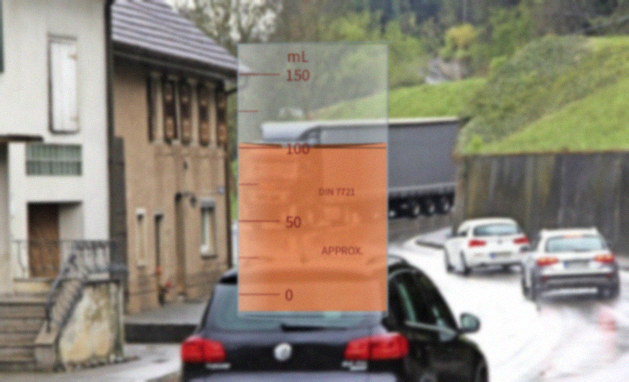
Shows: 100 mL
